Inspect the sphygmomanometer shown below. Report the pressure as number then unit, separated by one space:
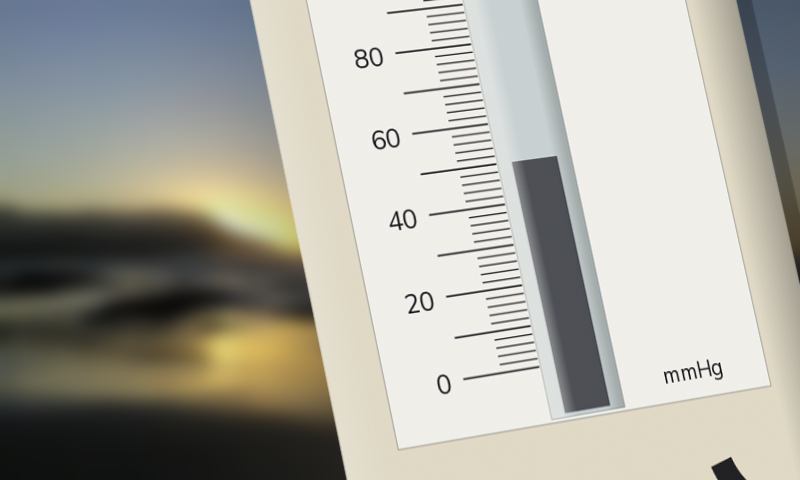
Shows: 50 mmHg
